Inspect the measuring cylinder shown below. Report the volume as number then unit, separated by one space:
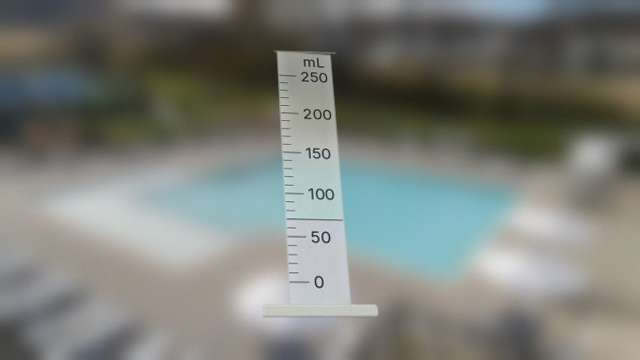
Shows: 70 mL
